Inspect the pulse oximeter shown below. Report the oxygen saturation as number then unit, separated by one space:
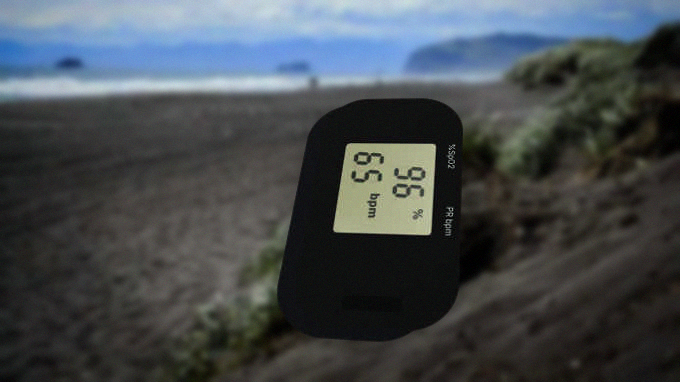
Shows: 96 %
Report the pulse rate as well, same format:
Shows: 65 bpm
